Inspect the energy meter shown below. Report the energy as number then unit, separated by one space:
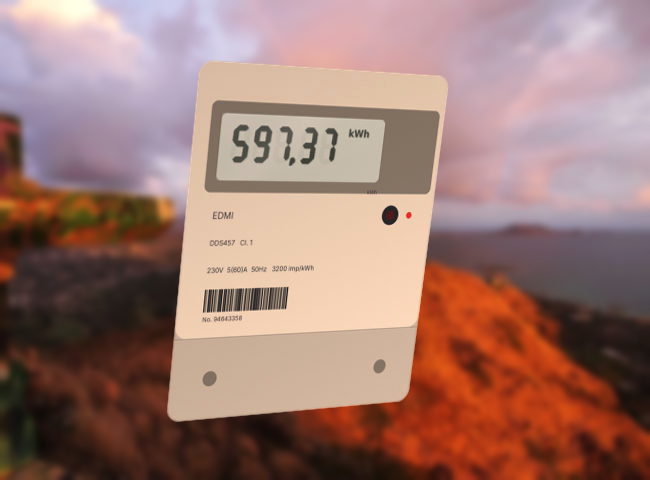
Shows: 597.37 kWh
